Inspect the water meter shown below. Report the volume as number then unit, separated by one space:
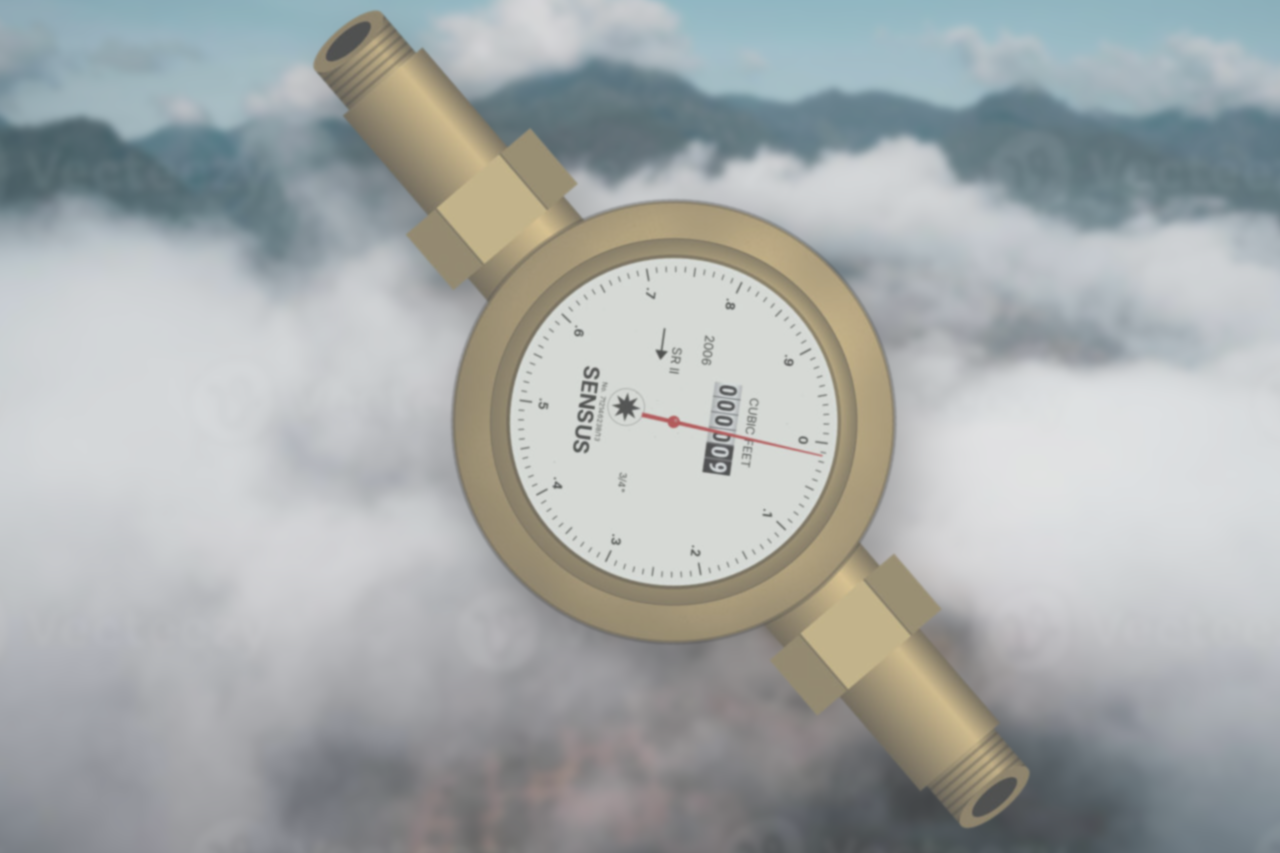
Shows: 9.01 ft³
